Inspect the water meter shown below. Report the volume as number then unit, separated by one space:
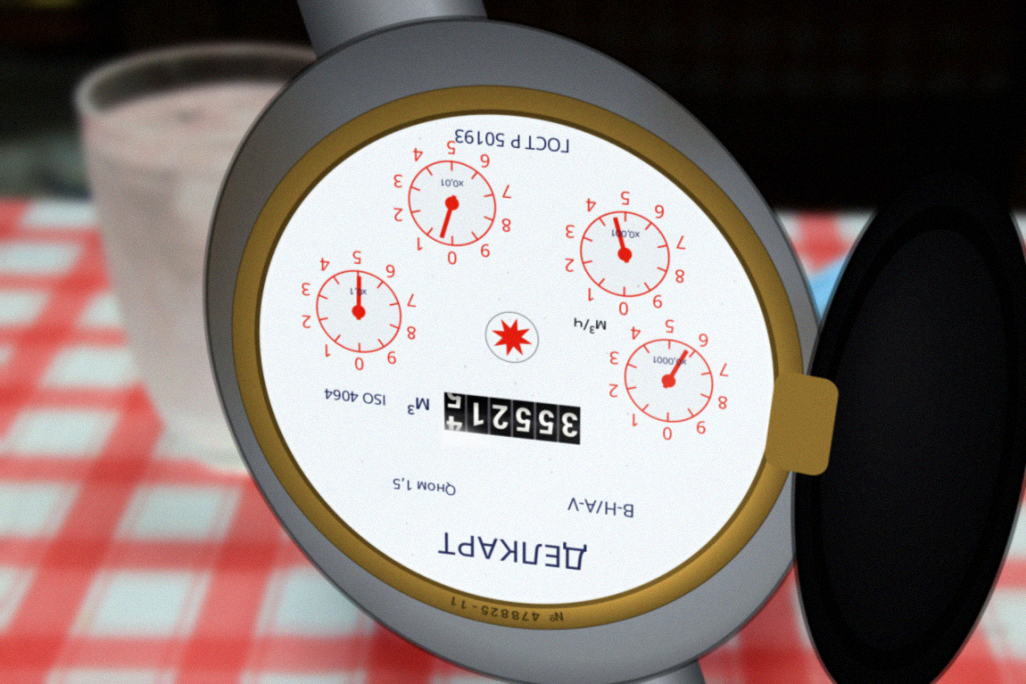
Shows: 355214.5045 m³
